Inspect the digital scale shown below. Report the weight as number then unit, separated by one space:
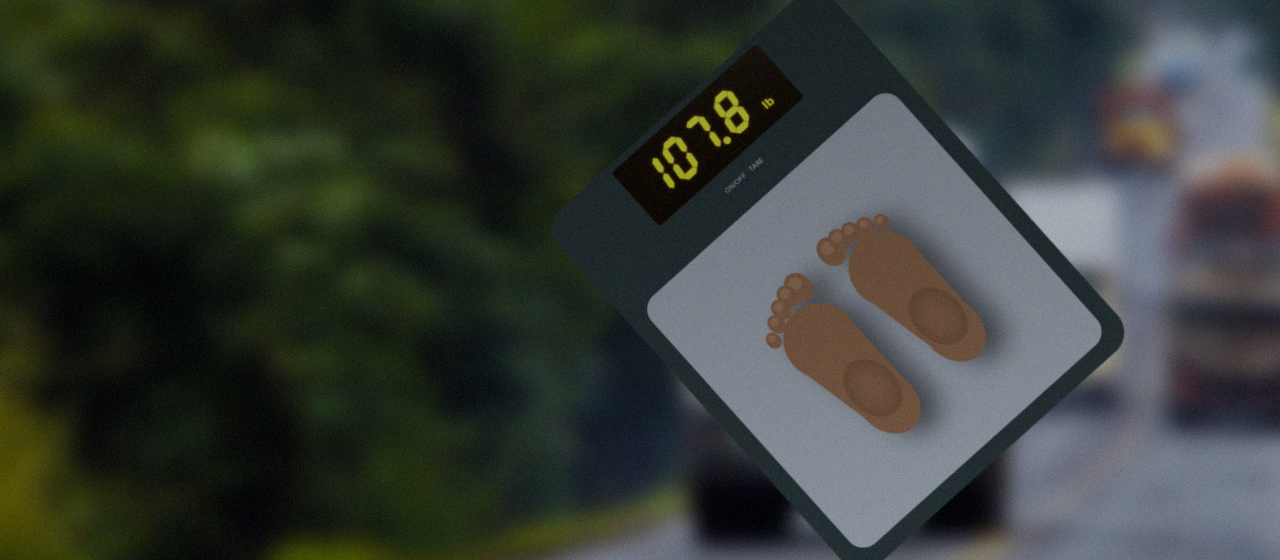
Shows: 107.8 lb
